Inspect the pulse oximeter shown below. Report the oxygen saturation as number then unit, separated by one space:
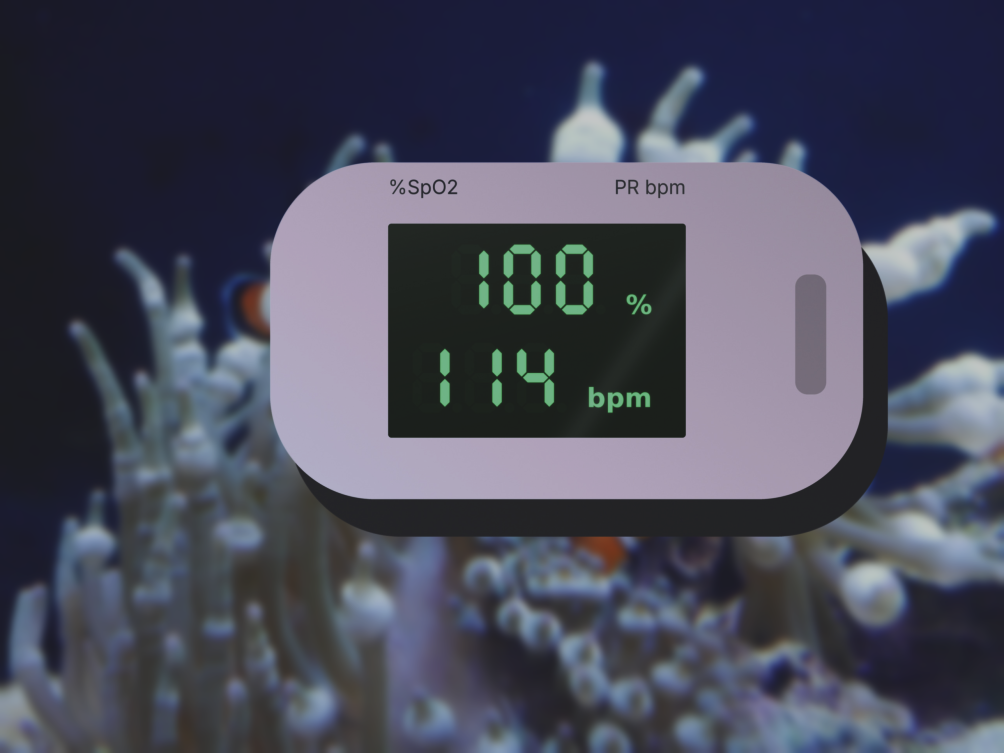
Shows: 100 %
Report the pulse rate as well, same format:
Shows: 114 bpm
